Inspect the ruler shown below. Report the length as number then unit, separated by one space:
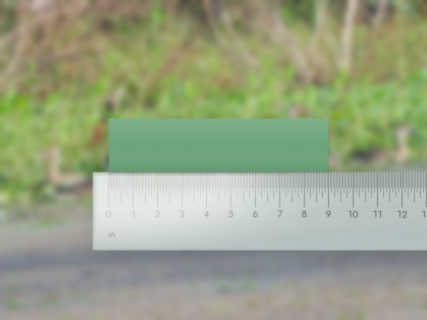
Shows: 9 in
